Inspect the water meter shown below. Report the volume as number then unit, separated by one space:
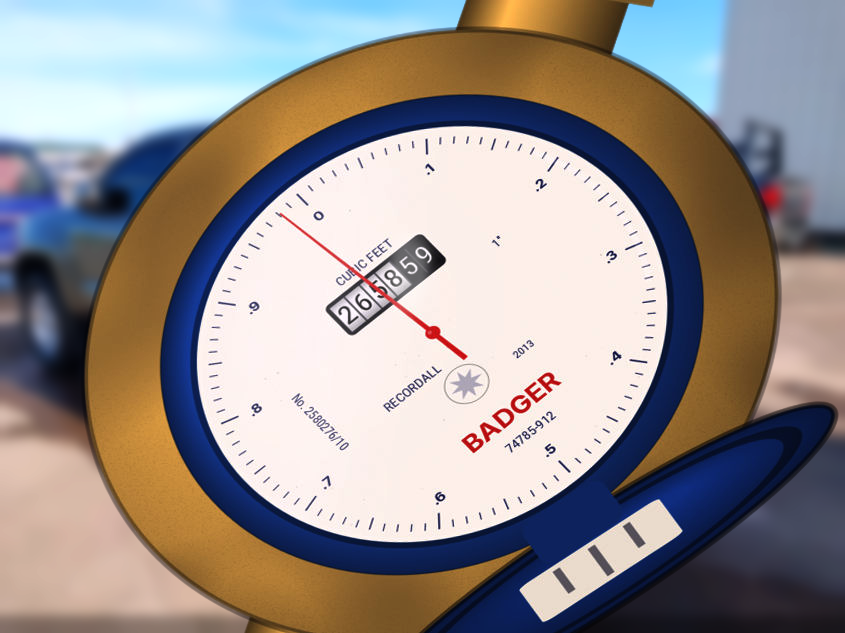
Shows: 265858.98 ft³
